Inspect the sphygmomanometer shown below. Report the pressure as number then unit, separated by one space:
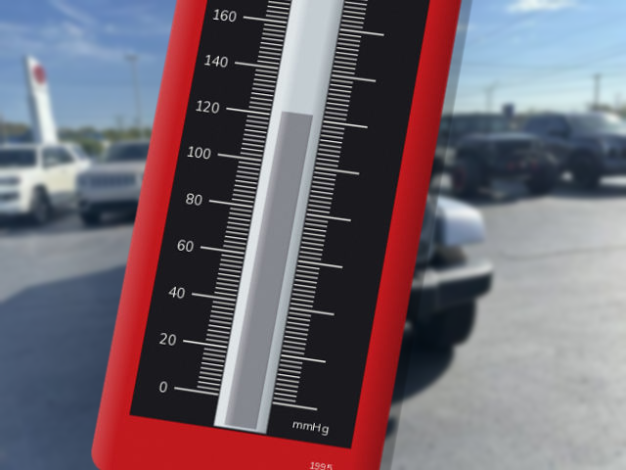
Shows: 122 mmHg
